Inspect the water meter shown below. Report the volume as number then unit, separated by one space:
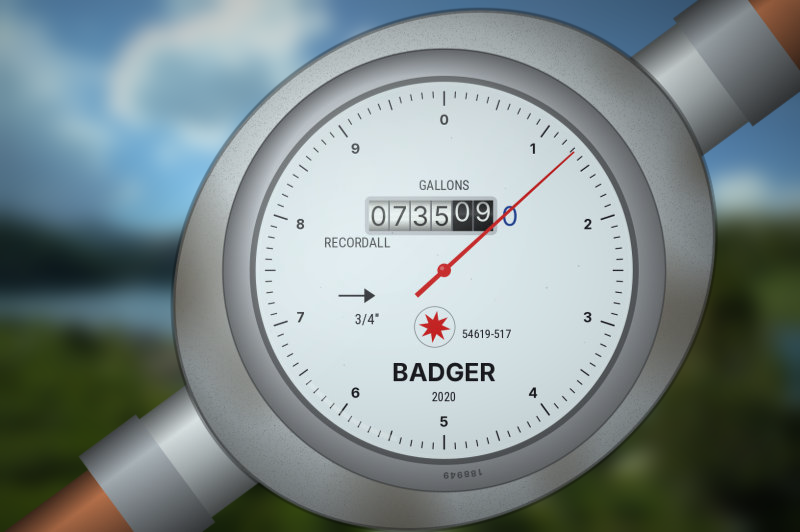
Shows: 735091.3 gal
